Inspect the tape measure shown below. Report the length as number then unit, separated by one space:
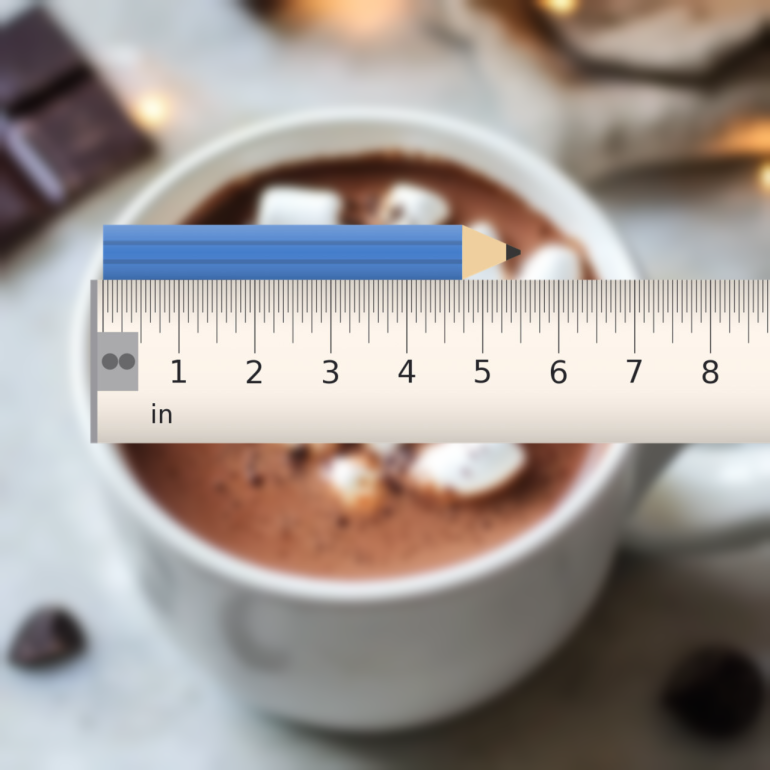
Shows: 5.5 in
